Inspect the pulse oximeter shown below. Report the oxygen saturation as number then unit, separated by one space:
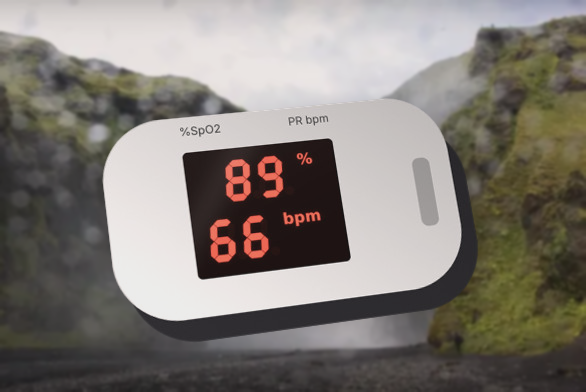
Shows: 89 %
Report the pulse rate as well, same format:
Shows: 66 bpm
